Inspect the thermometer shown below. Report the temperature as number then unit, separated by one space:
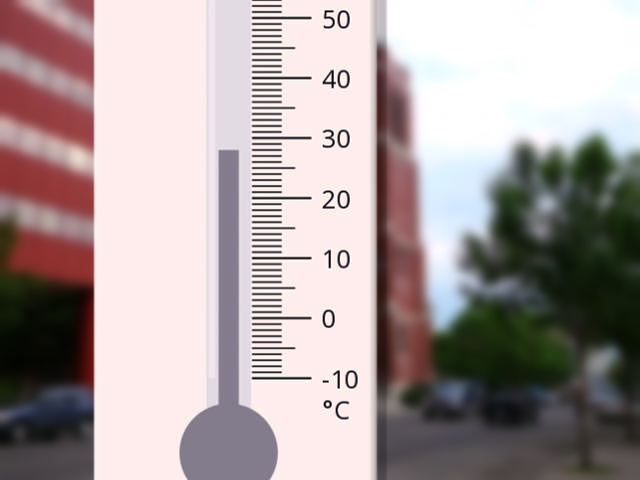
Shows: 28 °C
